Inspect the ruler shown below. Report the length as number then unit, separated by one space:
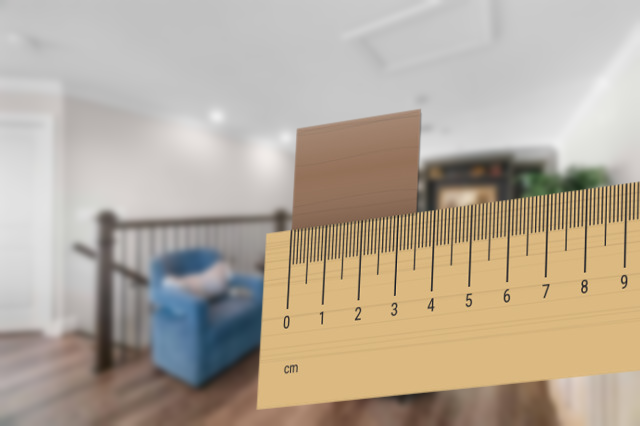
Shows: 3.5 cm
